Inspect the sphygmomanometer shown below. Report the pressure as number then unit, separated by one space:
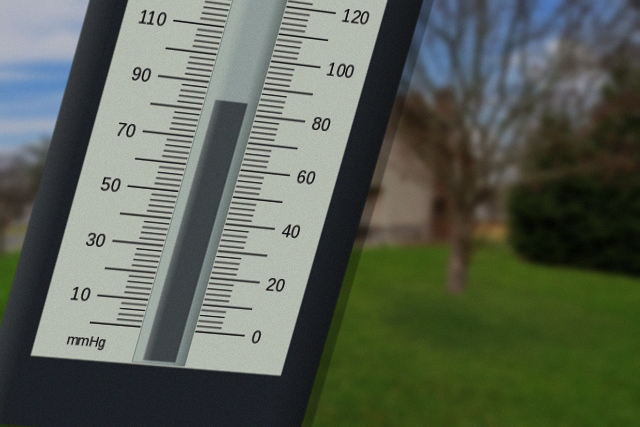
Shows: 84 mmHg
